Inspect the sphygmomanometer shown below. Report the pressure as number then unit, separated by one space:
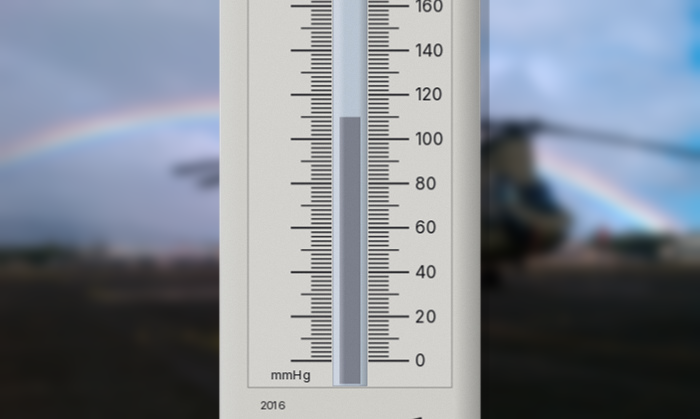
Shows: 110 mmHg
